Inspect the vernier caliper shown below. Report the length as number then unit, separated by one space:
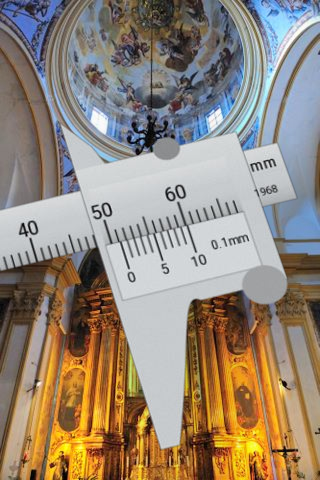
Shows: 51.2 mm
